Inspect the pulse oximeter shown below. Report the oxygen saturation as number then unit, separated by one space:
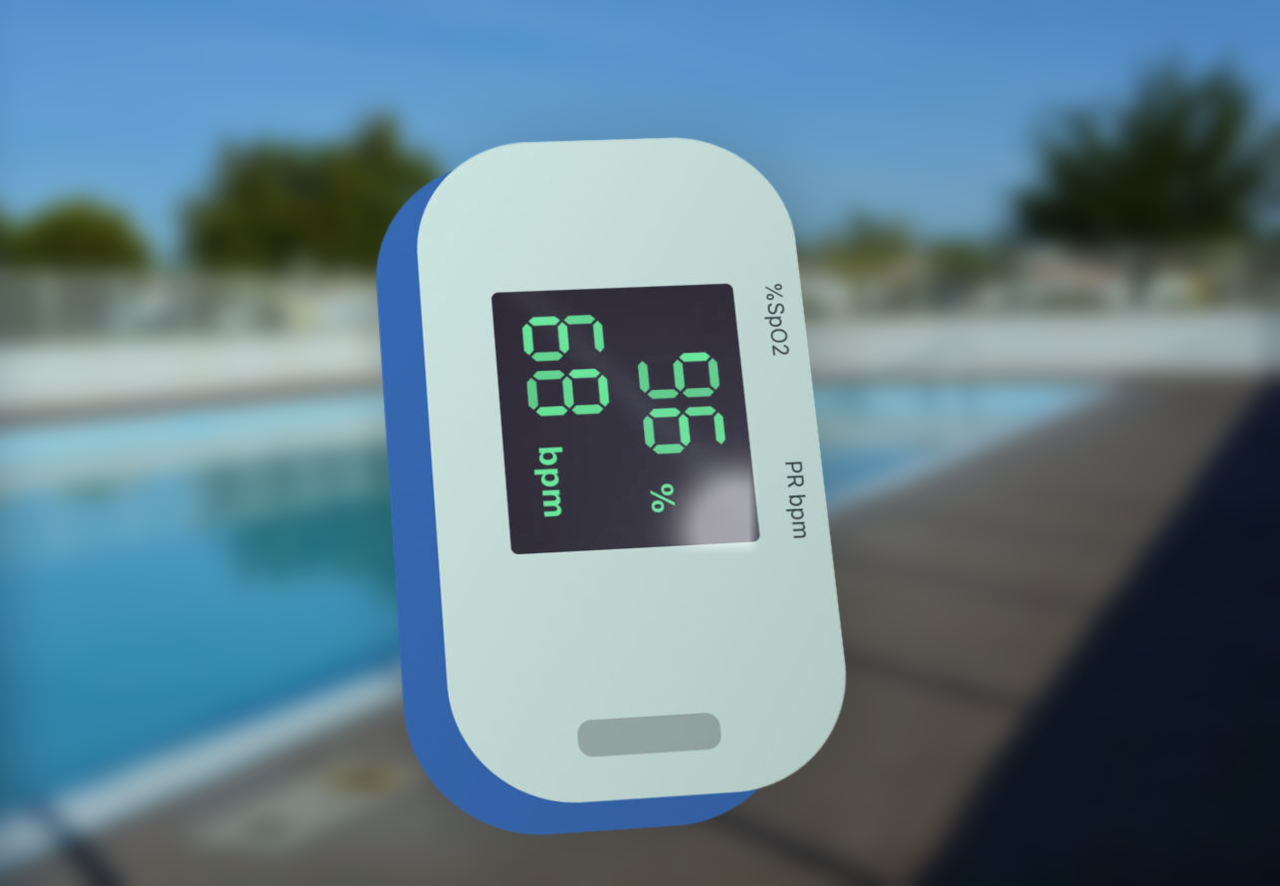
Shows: 96 %
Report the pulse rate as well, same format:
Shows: 68 bpm
